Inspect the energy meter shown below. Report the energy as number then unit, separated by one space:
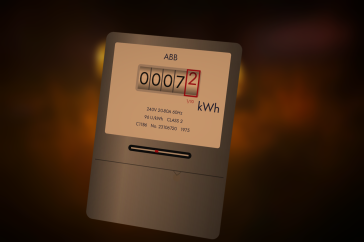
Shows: 7.2 kWh
